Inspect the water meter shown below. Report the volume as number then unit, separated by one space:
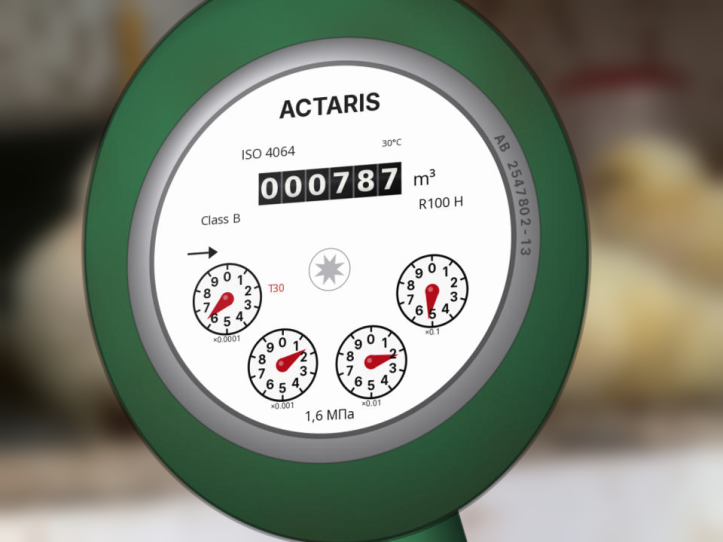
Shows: 787.5216 m³
